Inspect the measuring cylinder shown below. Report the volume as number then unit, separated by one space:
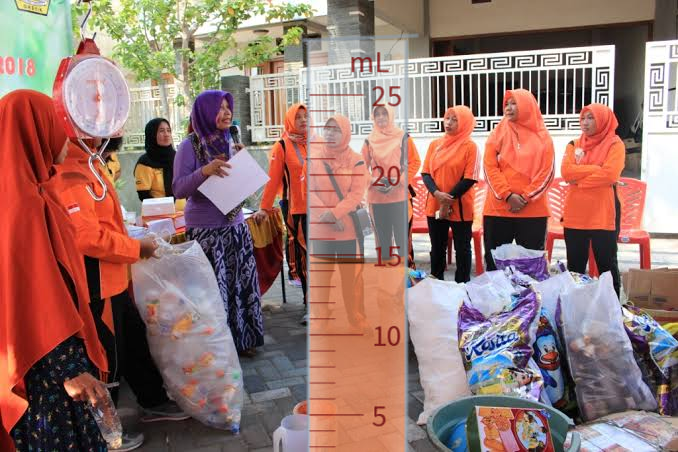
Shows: 14.5 mL
